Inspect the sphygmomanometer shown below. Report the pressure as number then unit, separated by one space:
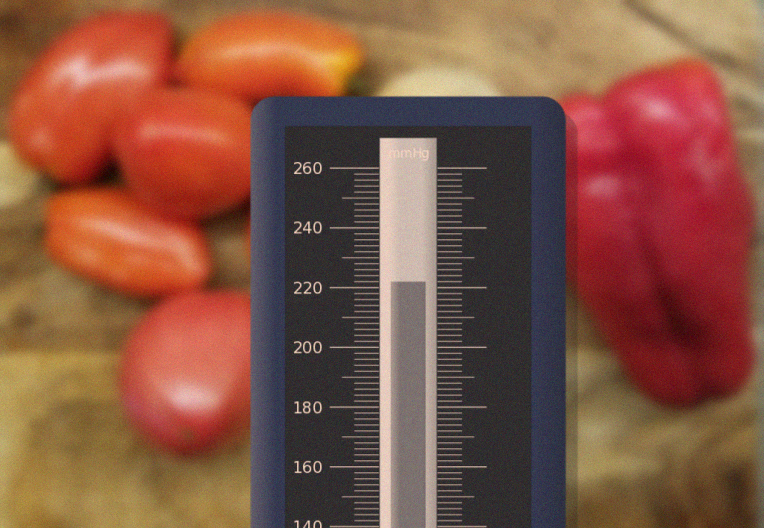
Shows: 222 mmHg
